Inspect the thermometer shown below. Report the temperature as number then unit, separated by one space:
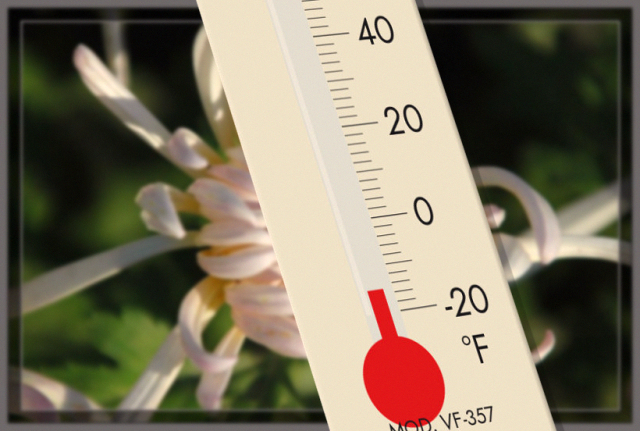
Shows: -15 °F
